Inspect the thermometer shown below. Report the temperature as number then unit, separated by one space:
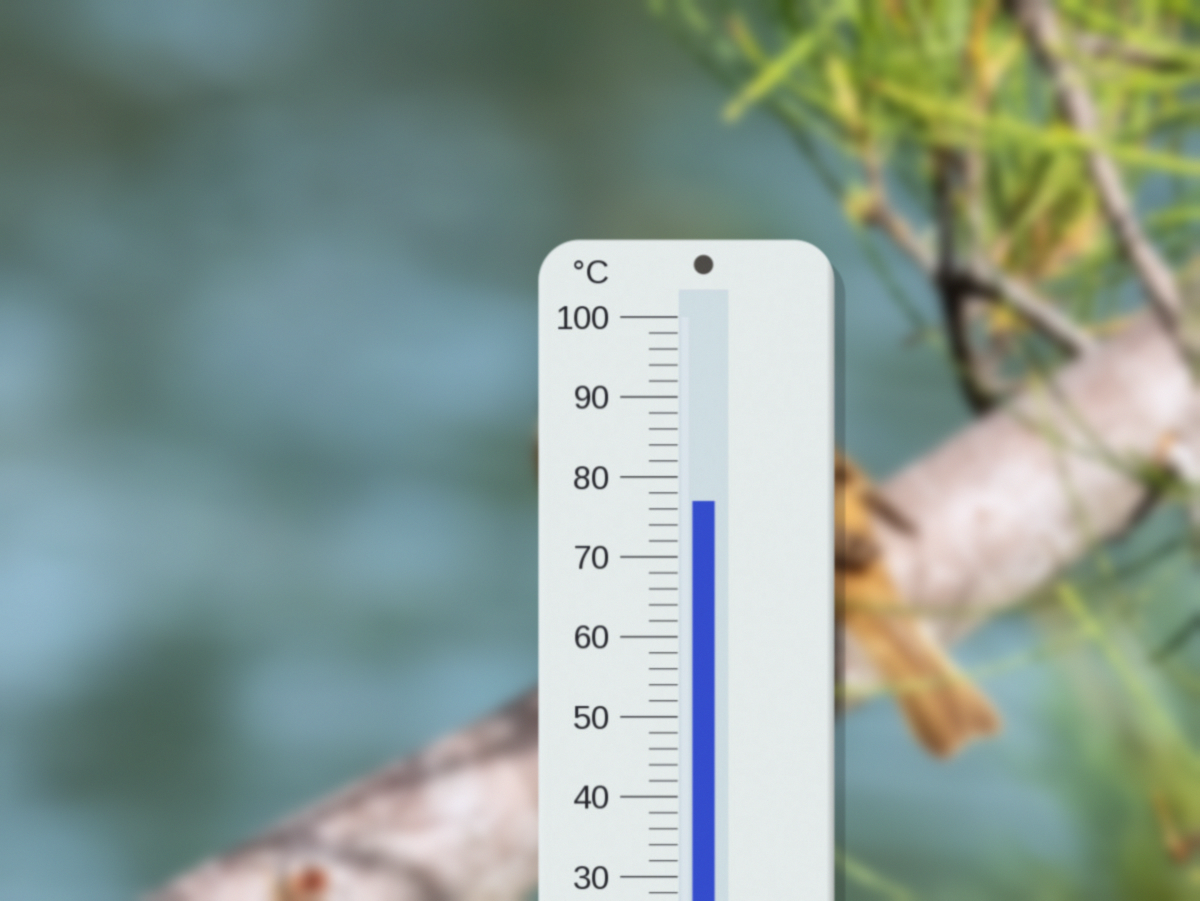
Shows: 77 °C
